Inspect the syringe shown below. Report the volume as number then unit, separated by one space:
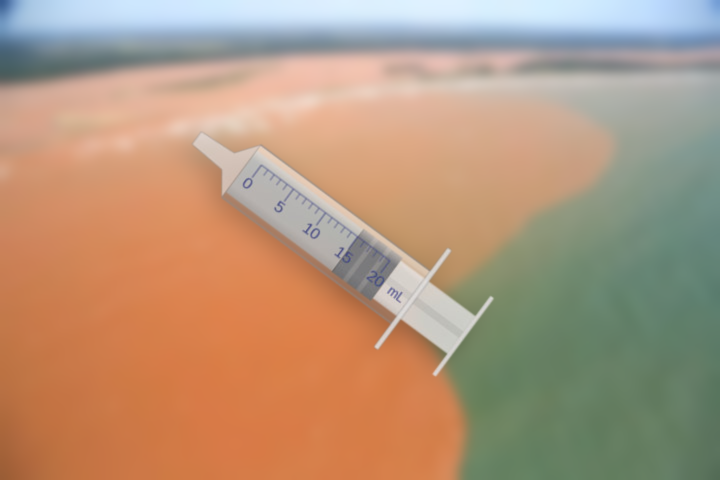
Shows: 15 mL
